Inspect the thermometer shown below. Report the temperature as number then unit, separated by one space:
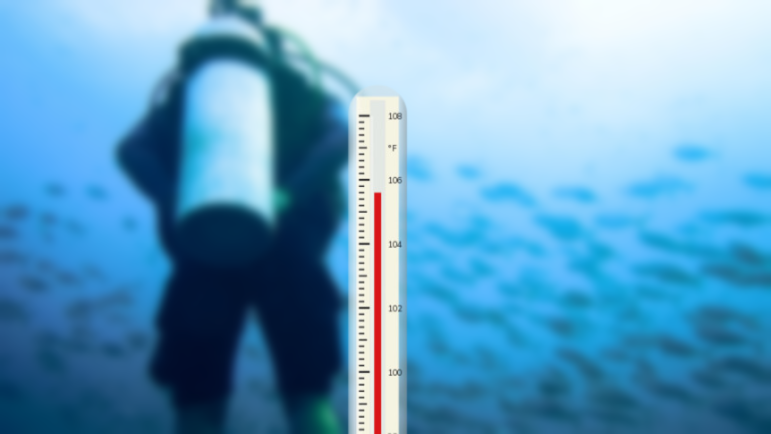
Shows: 105.6 °F
